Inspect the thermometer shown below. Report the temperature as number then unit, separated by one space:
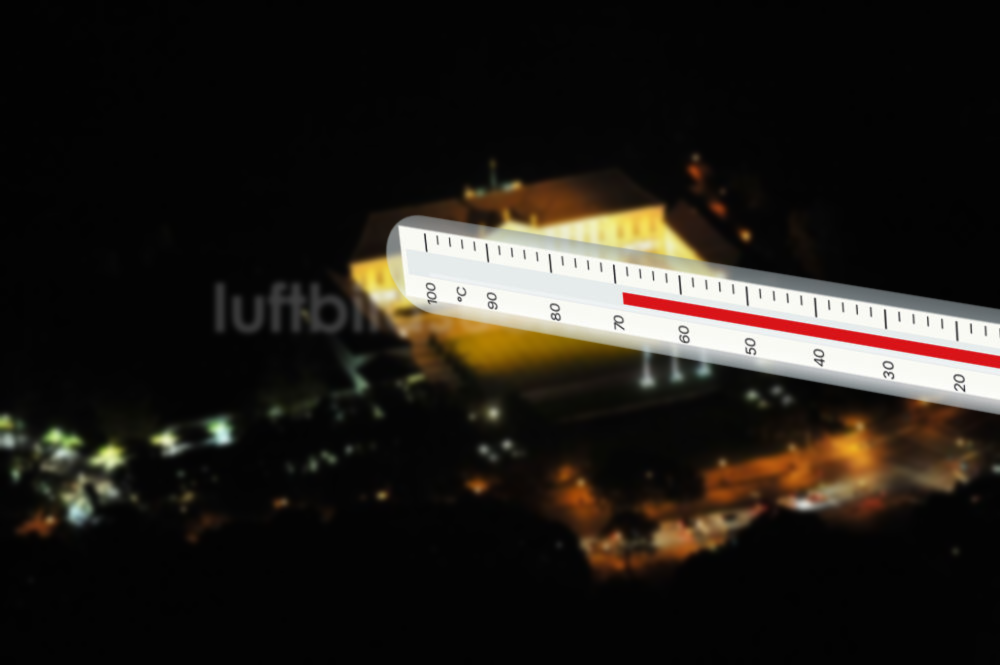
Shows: 69 °C
